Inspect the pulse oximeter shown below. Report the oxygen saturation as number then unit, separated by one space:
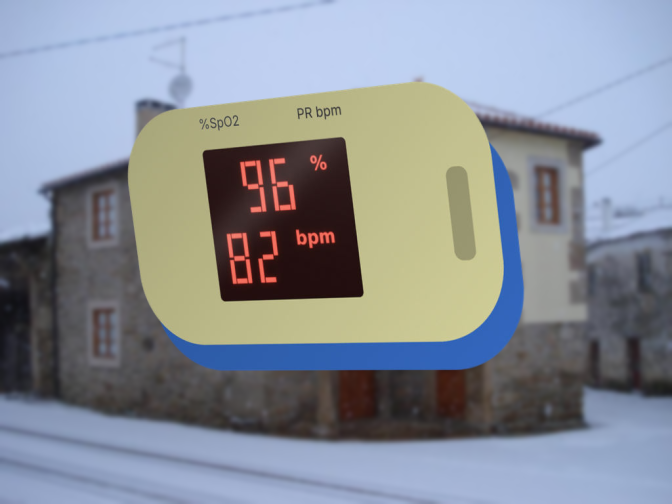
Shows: 96 %
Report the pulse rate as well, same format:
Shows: 82 bpm
